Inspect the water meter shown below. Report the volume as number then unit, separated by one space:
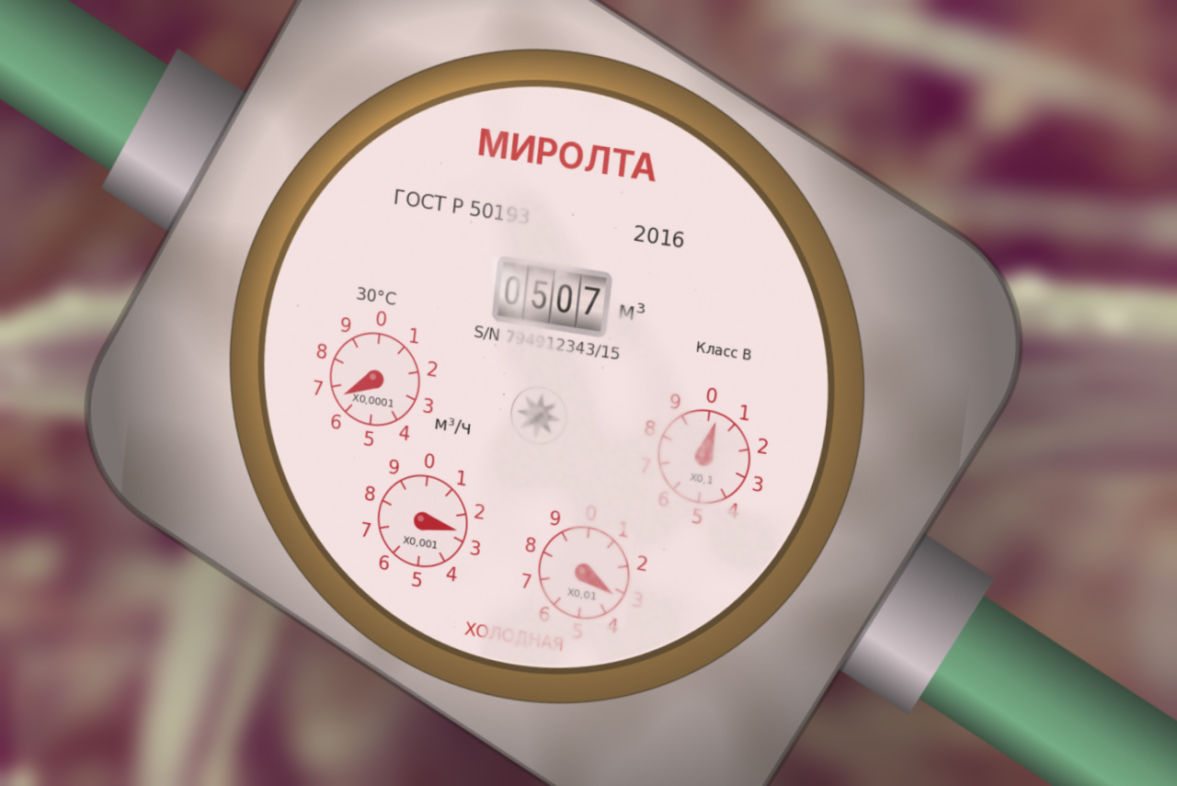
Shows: 507.0326 m³
